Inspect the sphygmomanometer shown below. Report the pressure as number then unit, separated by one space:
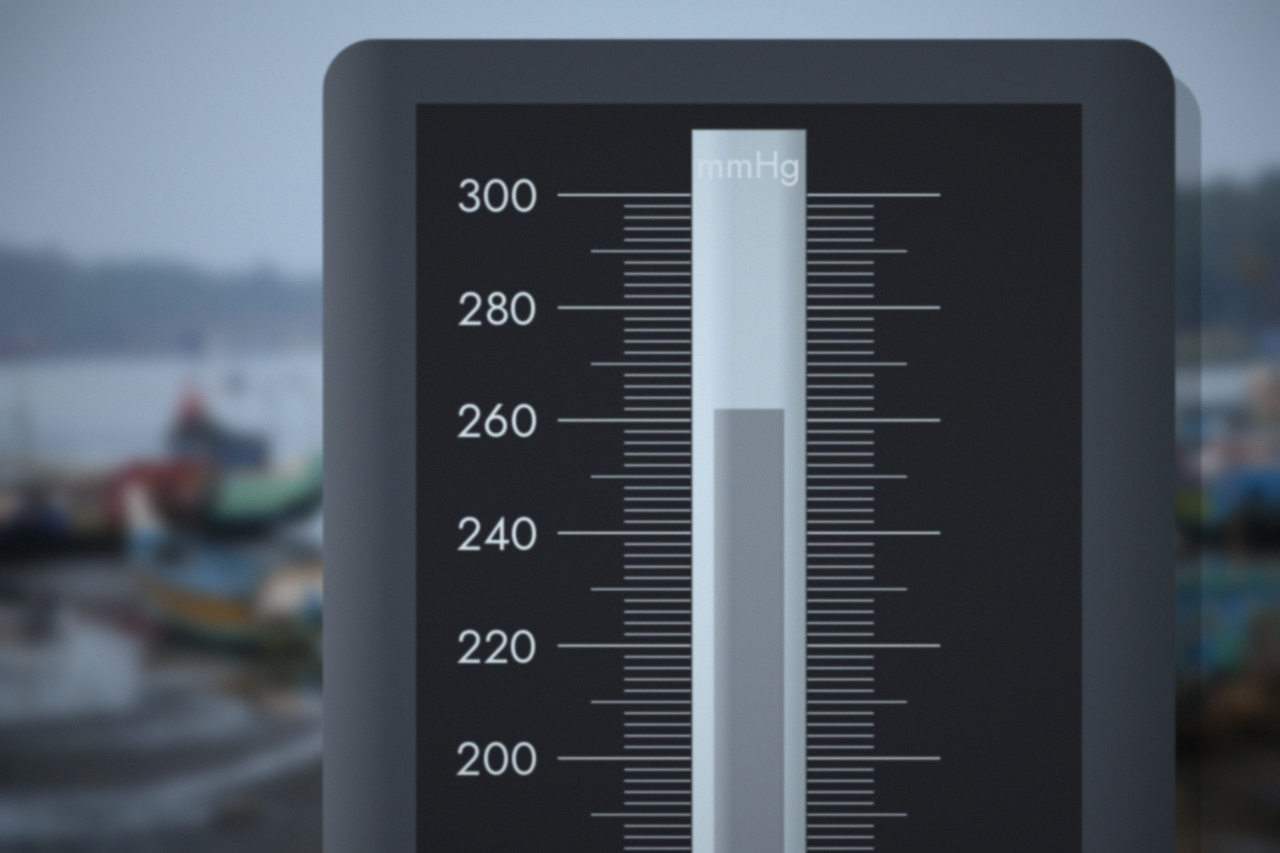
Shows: 262 mmHg
